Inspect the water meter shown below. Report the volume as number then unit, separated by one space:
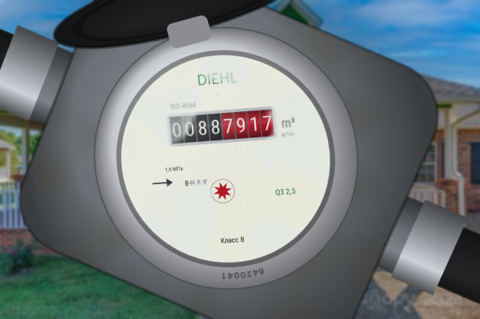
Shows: 88.7917 m³
